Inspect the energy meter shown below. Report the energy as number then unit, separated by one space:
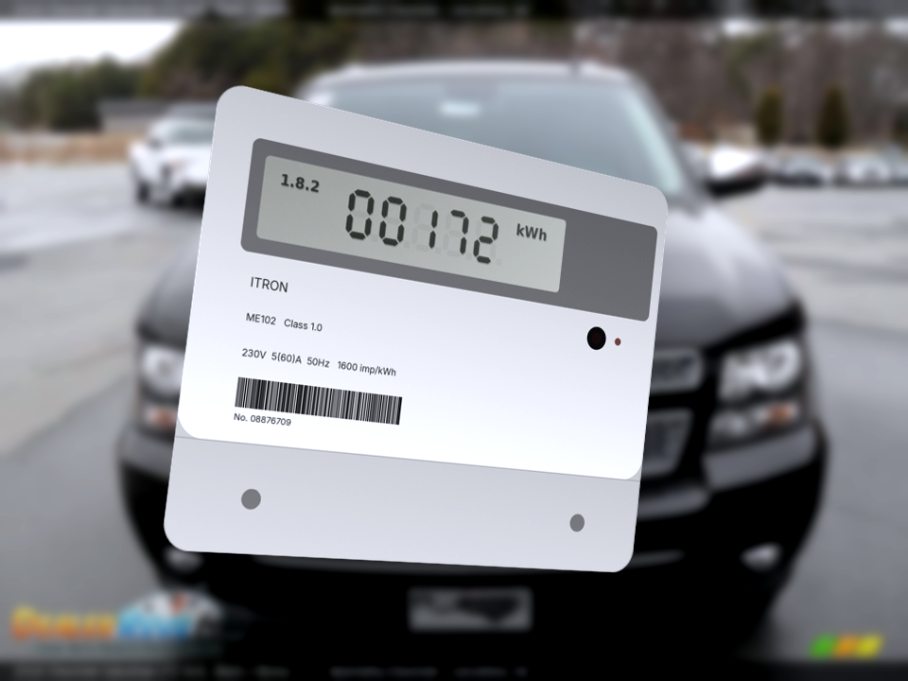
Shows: 172 kWh
